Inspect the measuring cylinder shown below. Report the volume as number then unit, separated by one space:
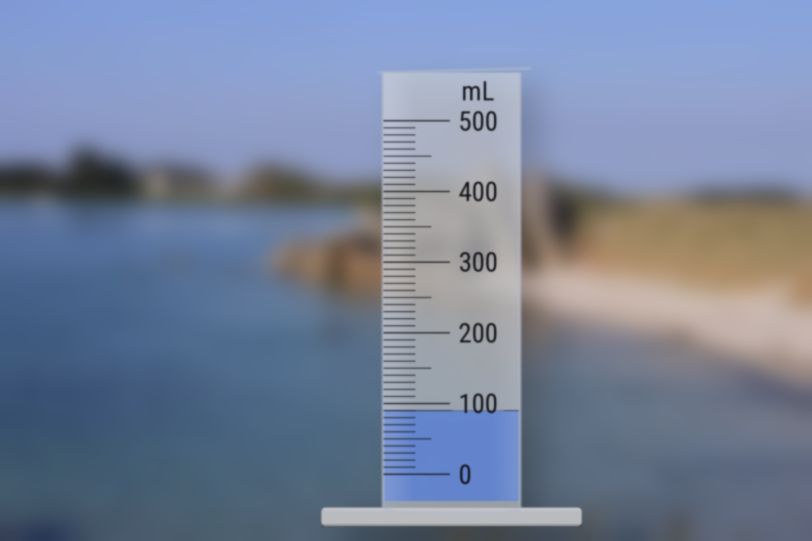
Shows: 90 mL
